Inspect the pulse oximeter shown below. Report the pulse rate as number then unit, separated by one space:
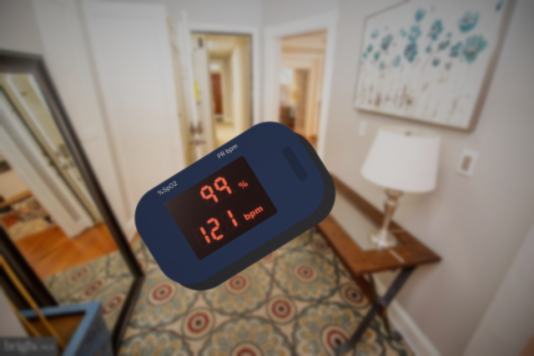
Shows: 121 bpm
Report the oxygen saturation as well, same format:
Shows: 99 %
